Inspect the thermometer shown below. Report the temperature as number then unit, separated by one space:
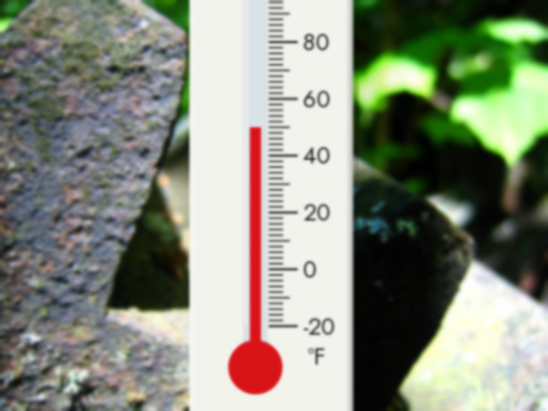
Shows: 50 °F
